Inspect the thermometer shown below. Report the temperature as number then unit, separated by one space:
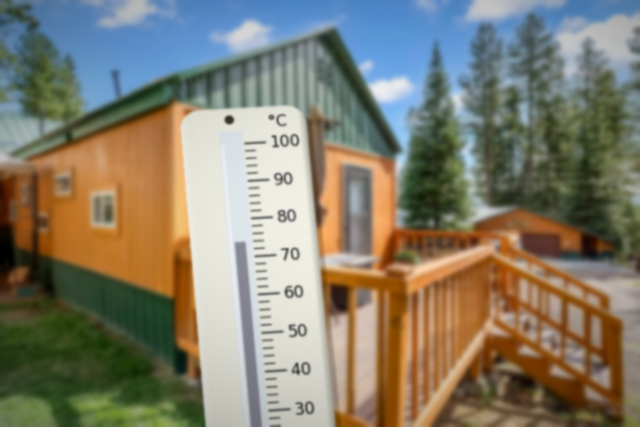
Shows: 74 °C
